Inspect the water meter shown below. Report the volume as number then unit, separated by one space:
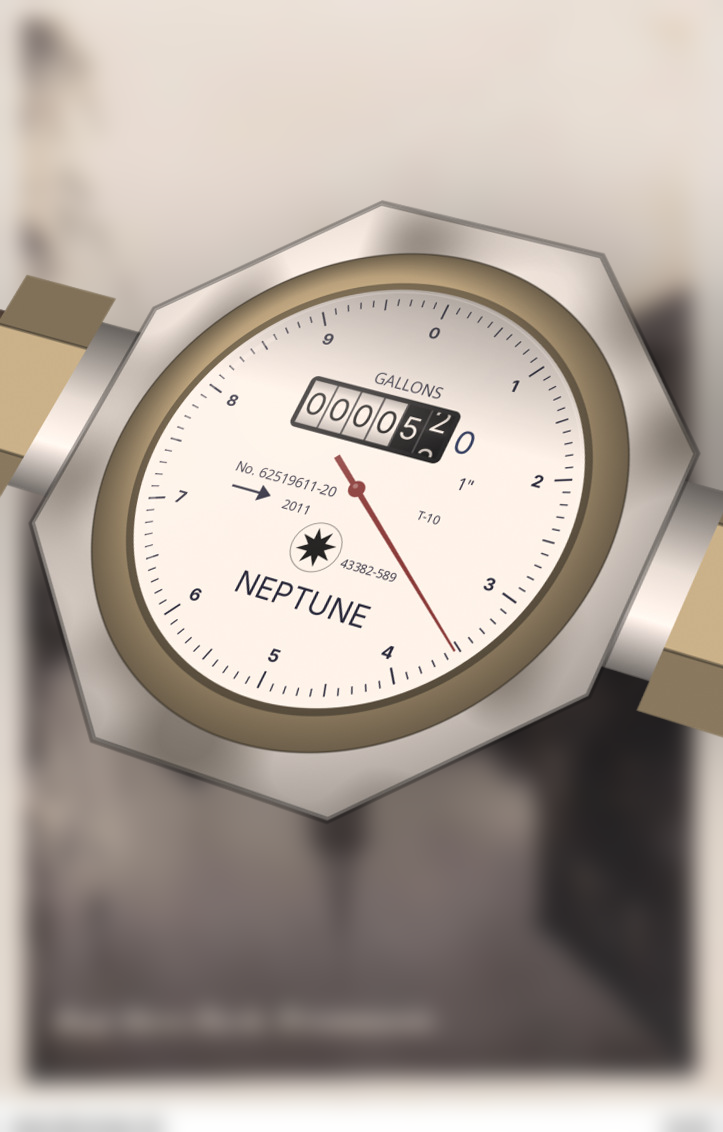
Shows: 523.5 gal
